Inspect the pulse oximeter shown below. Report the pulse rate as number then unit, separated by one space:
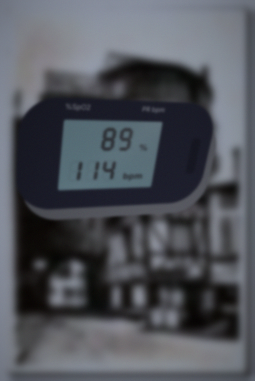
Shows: 114 bpm
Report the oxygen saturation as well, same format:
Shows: 89 %
